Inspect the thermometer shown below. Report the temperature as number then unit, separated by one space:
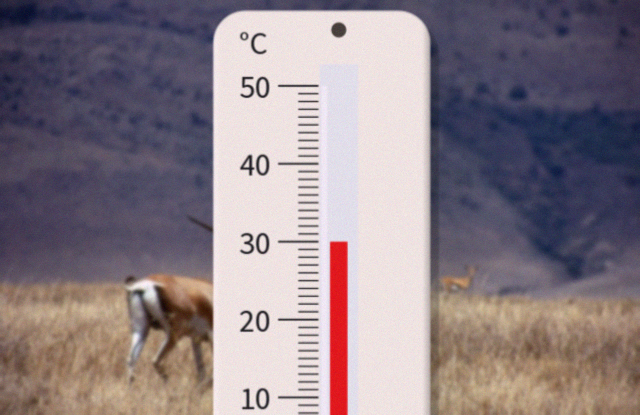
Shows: 30 °C
